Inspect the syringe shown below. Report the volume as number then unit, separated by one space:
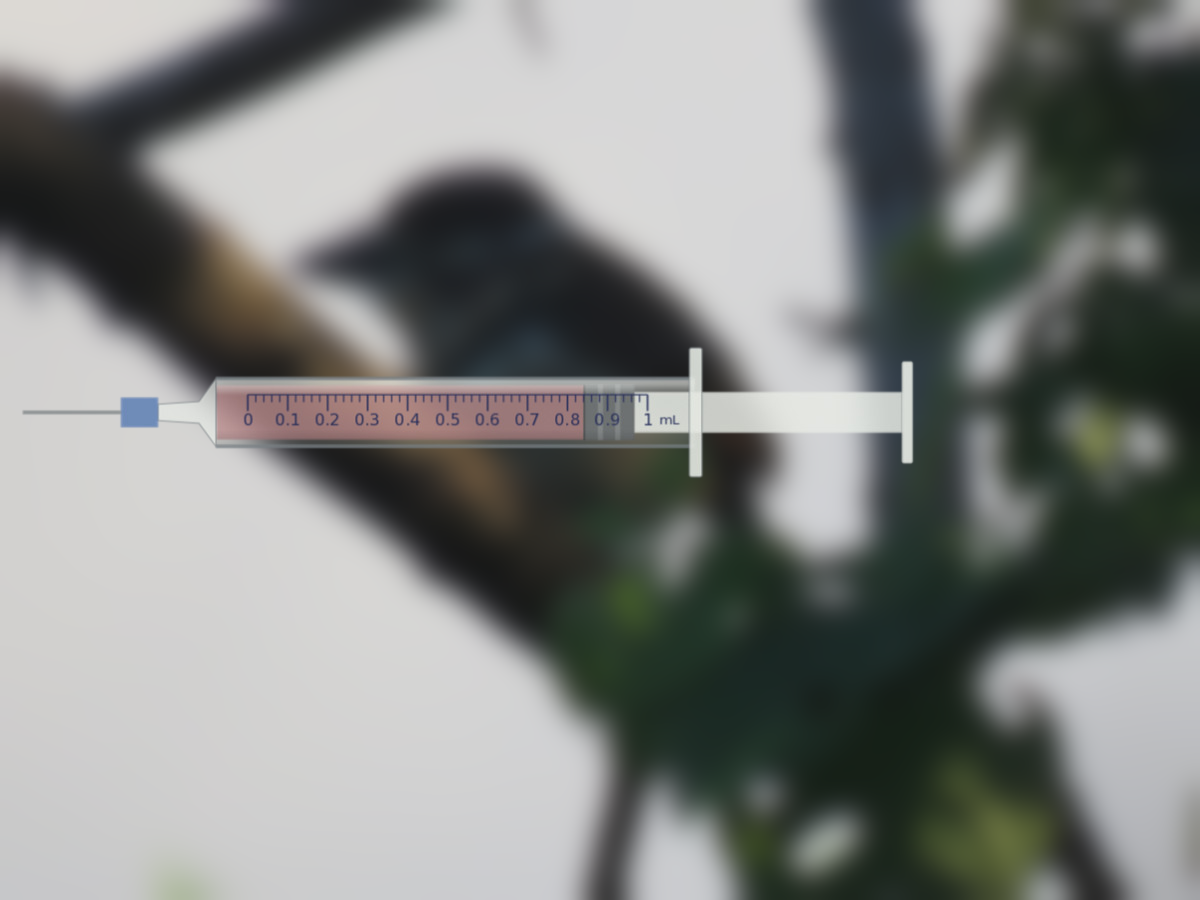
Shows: 0.84 mL
